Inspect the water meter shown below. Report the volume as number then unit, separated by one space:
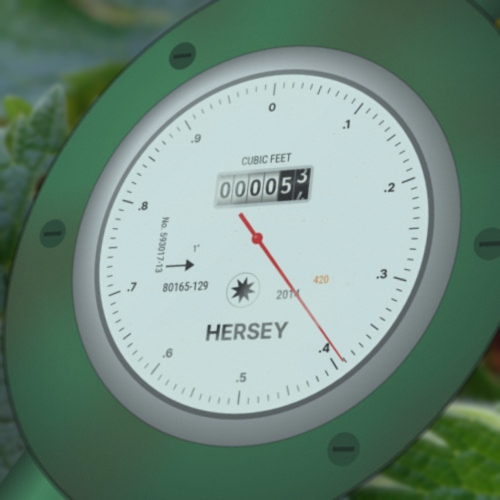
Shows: 53.39 ft³
